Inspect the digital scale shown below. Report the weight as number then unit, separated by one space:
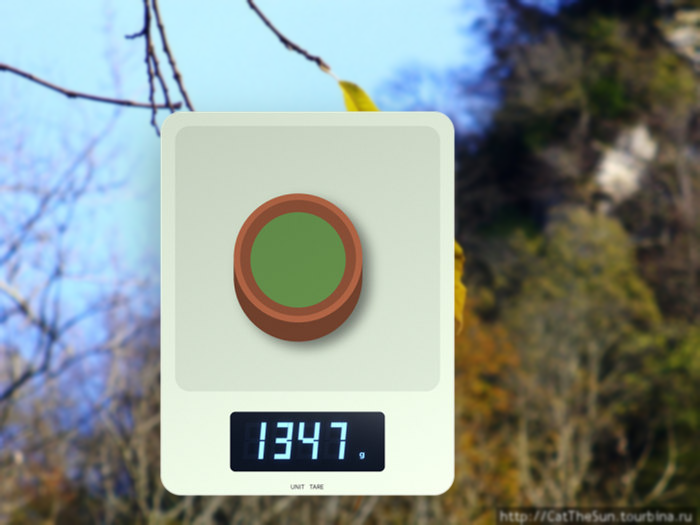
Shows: 1347 g
